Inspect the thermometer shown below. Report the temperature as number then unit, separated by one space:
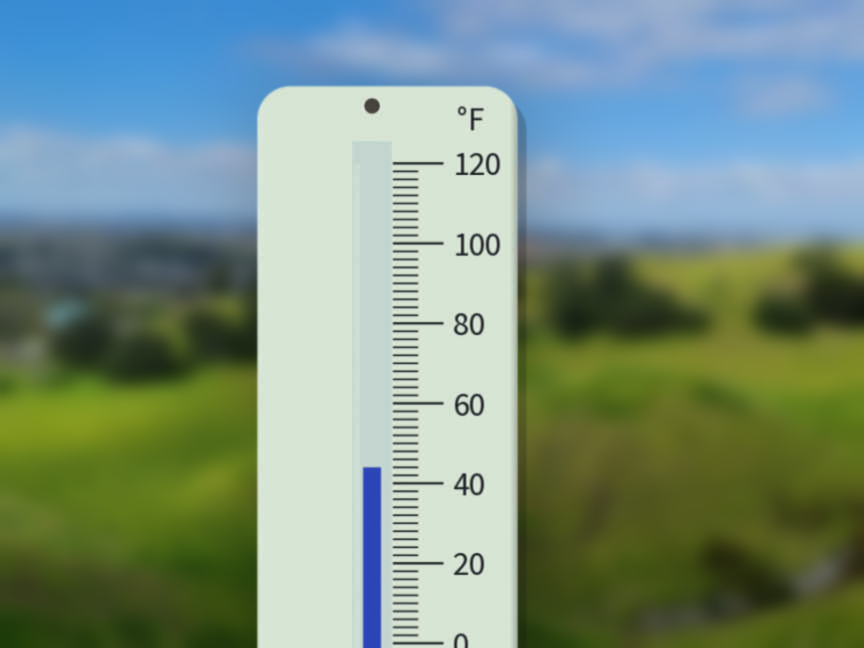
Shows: 44 °F
